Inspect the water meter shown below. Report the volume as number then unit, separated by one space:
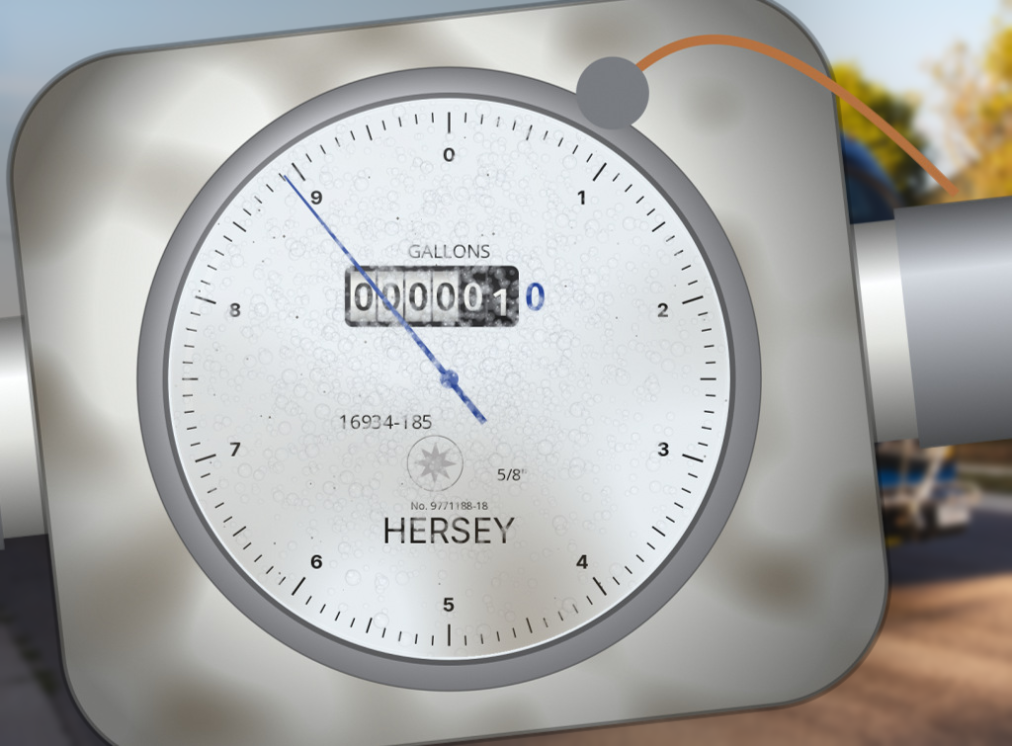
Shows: 8.9 gal
